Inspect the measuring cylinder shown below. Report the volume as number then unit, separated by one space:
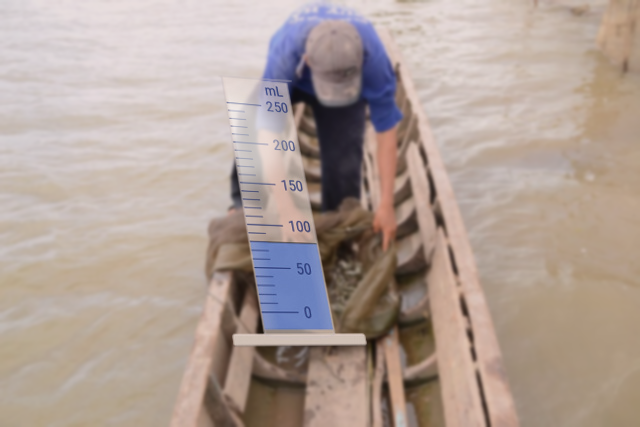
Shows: 80 mL
